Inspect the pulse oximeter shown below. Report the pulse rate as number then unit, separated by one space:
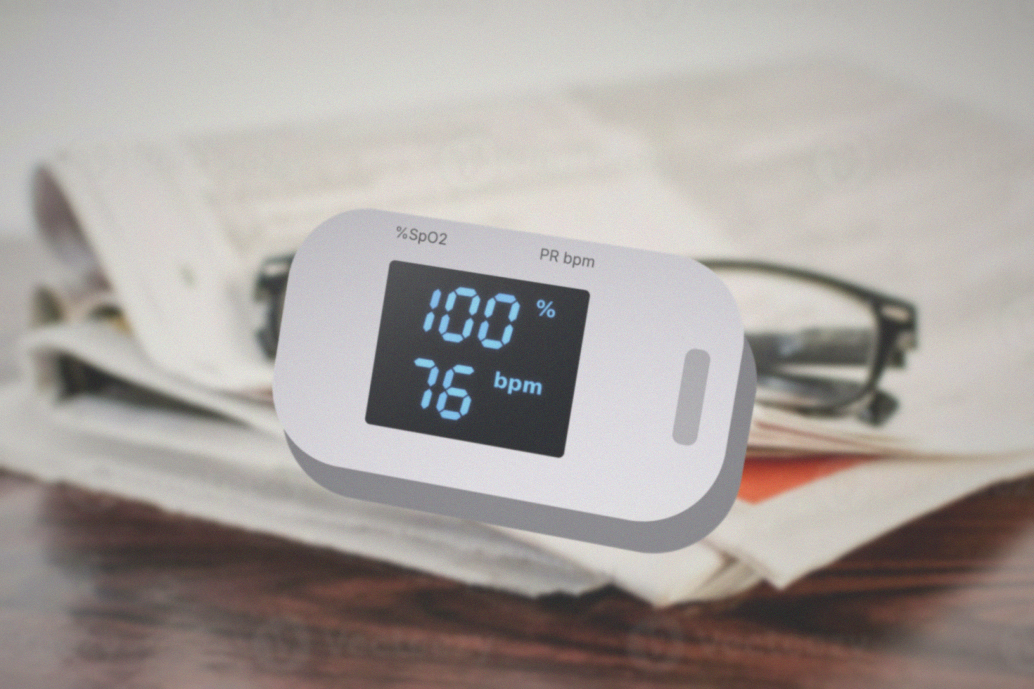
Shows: 76 bpm
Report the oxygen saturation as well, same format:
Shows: 100 %
